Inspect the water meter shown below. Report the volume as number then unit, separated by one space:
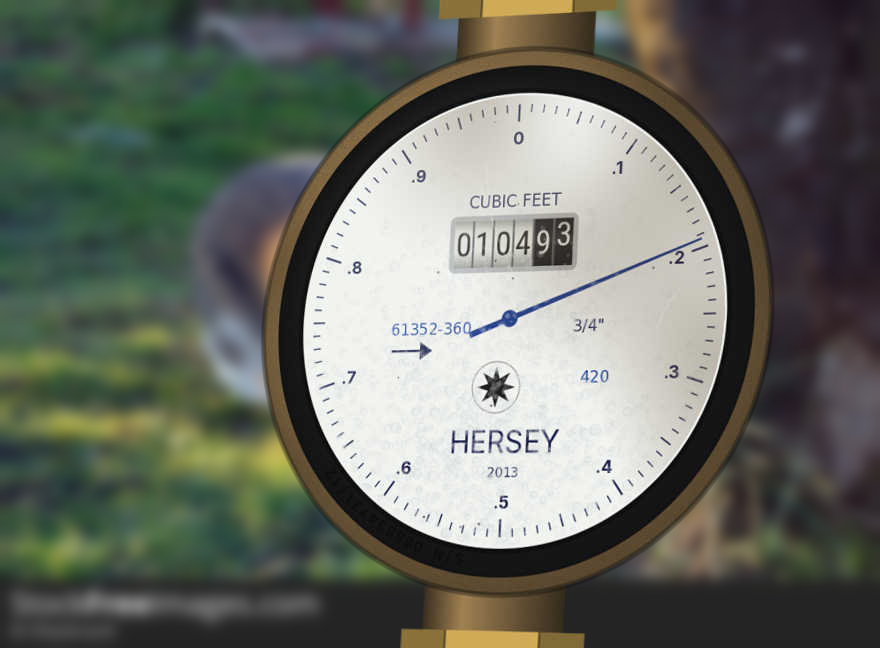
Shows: 10493.19 ft³
